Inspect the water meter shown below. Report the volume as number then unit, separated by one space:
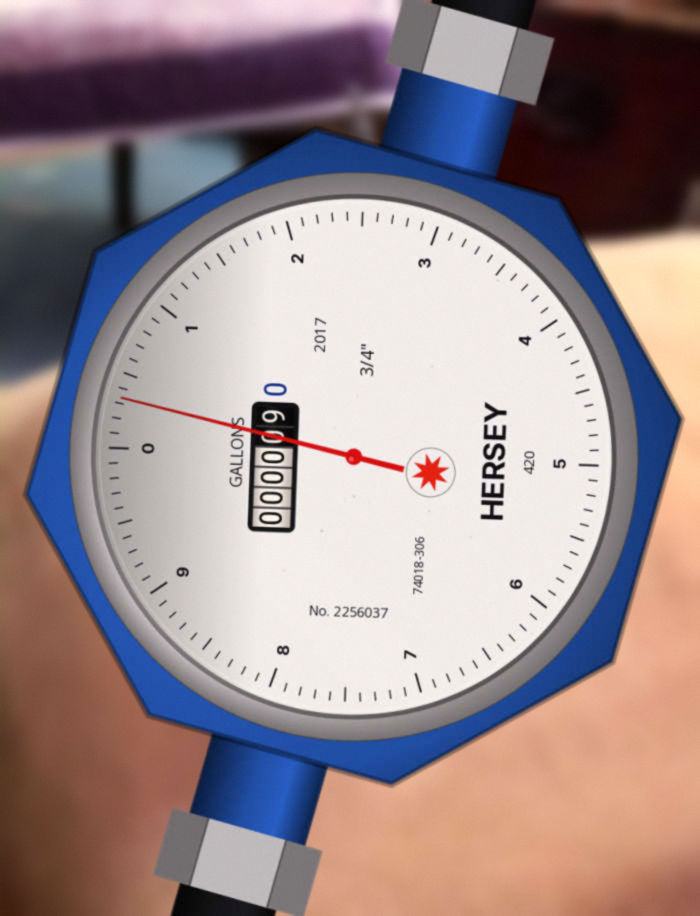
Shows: 90.3 gal
